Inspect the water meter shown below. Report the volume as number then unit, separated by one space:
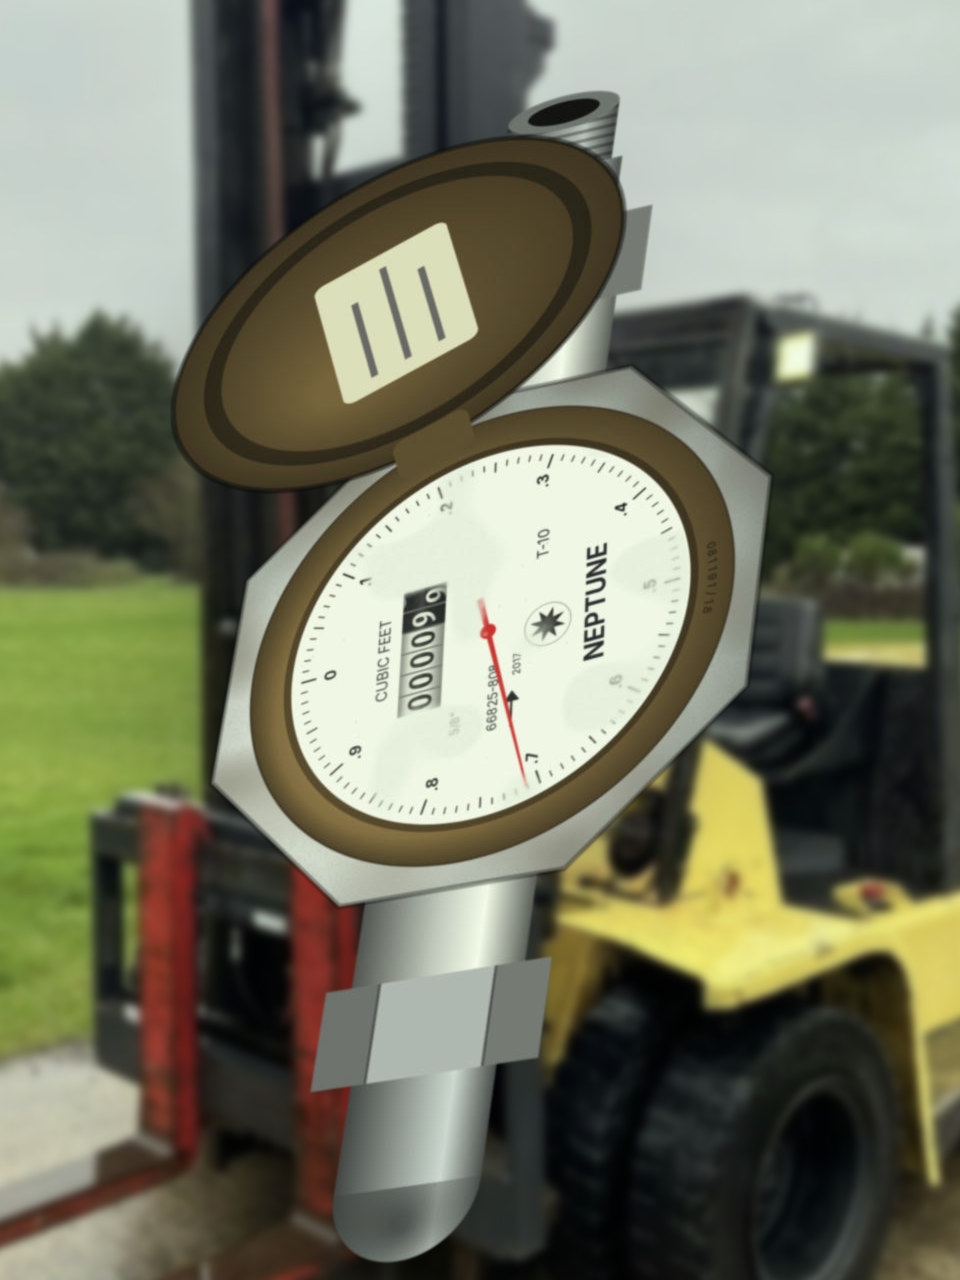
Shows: 98.71 ft³
